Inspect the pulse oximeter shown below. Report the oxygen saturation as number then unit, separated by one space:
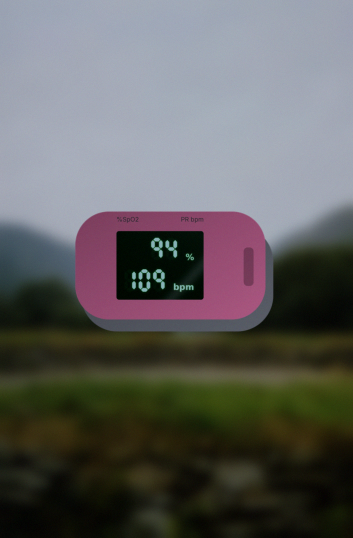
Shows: 94 %
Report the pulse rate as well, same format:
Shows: 109 bpm
